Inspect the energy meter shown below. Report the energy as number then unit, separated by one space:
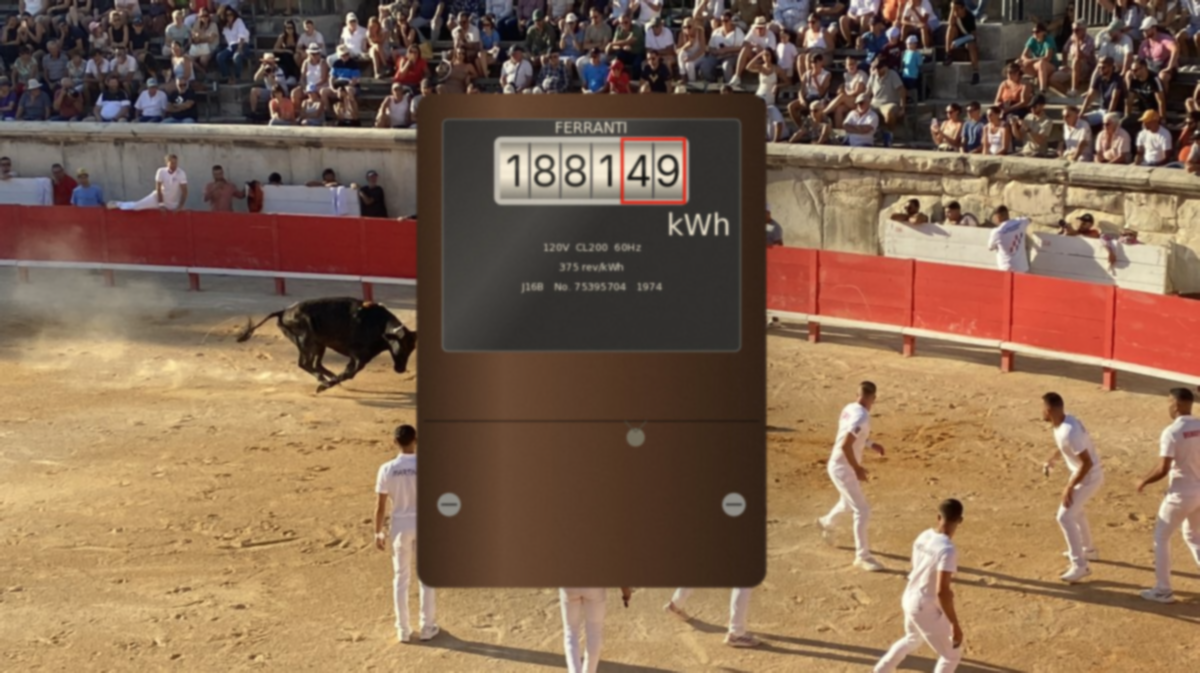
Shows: 1881.49 kWh
